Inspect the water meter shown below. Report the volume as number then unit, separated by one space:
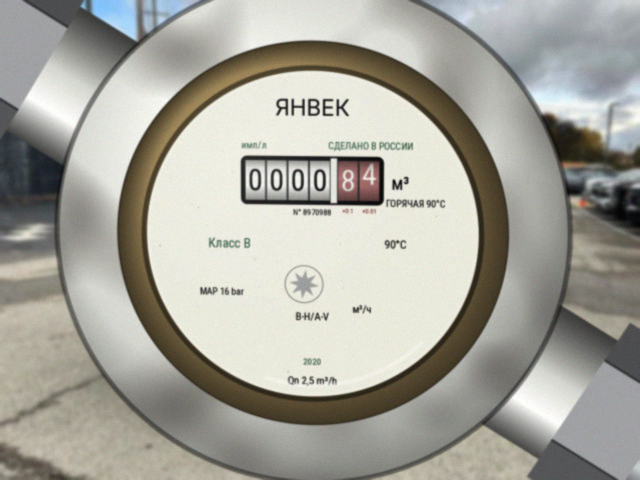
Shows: 0.84 m³
